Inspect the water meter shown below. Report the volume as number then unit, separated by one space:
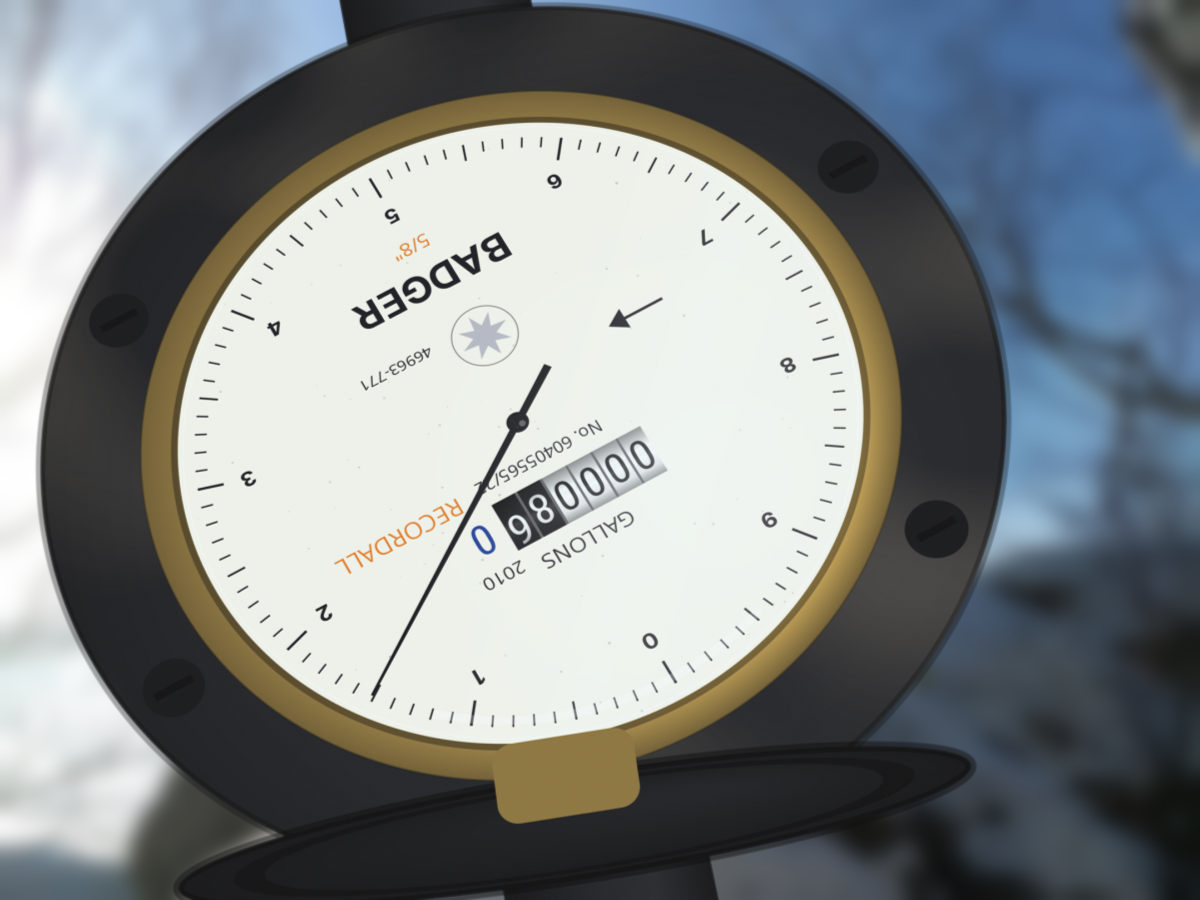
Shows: 861.5 gal
